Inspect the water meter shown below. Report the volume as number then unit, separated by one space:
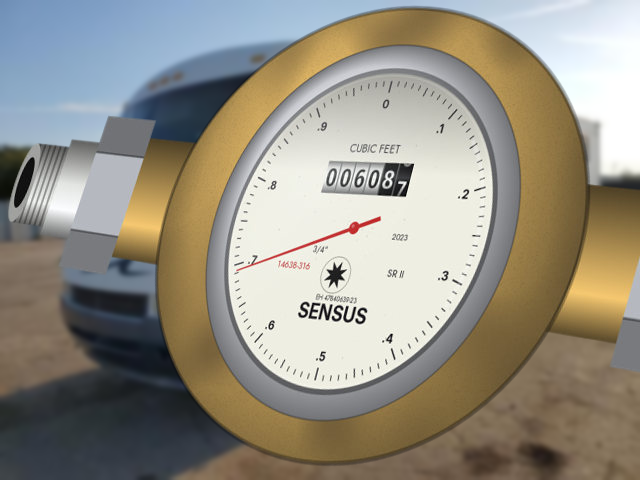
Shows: 6086.69 ft³
